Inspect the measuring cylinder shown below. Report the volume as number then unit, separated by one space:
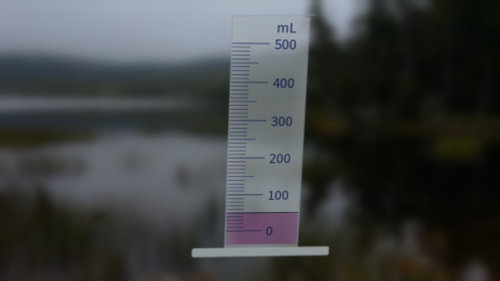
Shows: 50 mL
